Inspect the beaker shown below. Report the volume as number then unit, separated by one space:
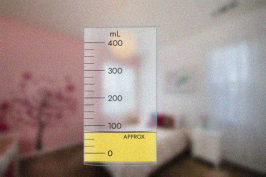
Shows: 75 mL
